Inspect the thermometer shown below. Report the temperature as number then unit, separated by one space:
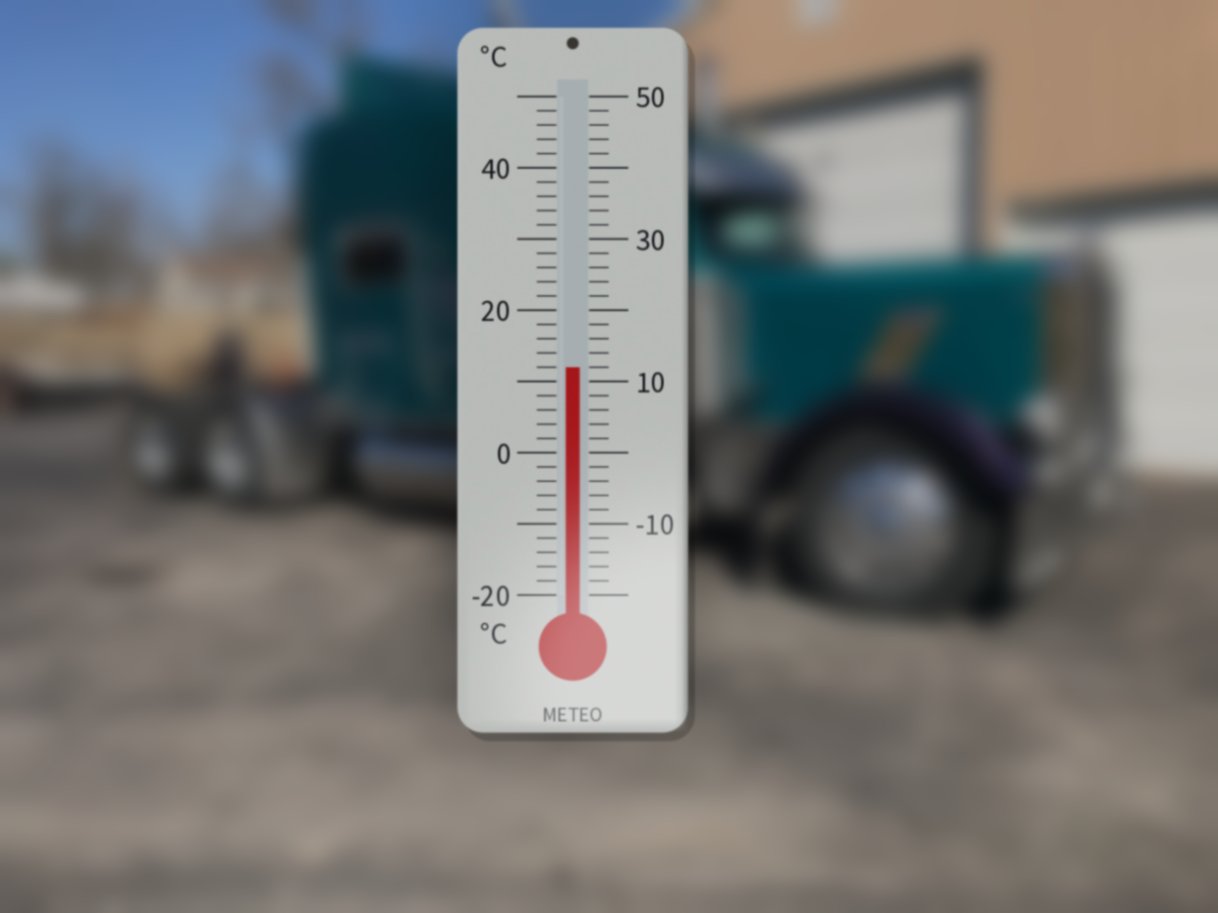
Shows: 12 °C
